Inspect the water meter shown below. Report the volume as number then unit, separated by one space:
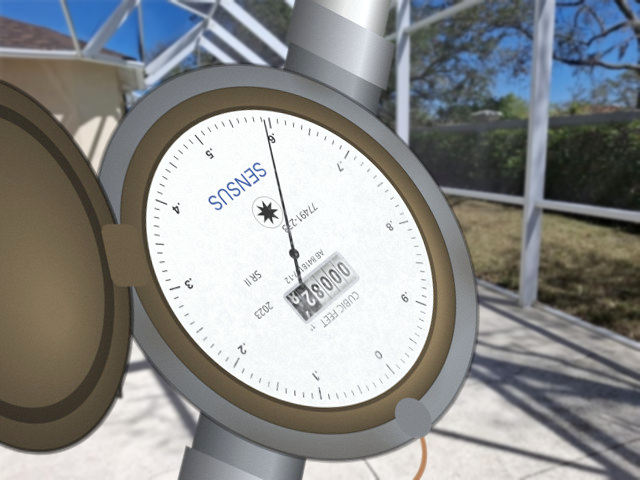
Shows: 827.59 ft³
